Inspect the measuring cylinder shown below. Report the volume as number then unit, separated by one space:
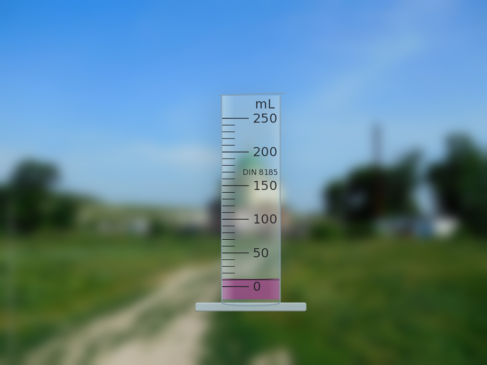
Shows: 10 mL
